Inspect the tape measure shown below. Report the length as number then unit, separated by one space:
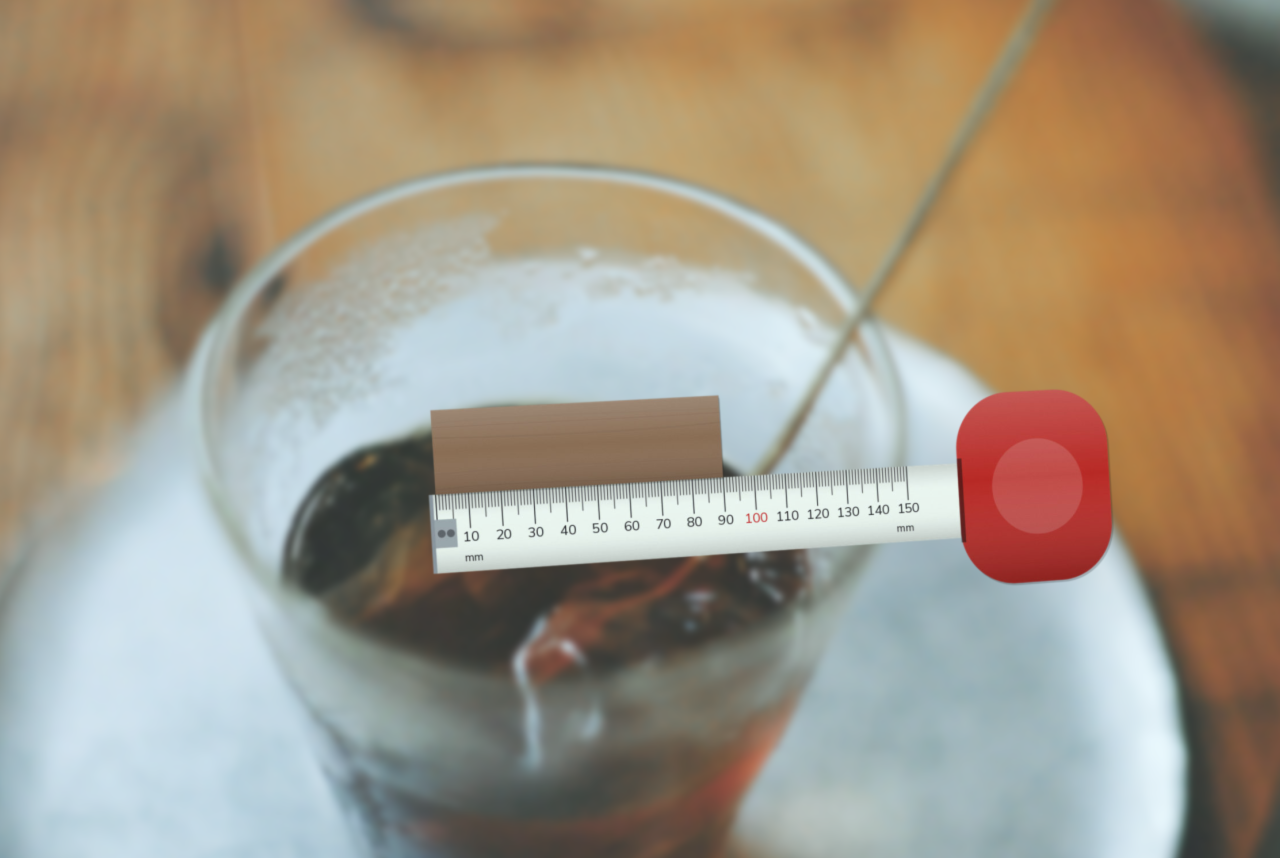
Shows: 90 mm
